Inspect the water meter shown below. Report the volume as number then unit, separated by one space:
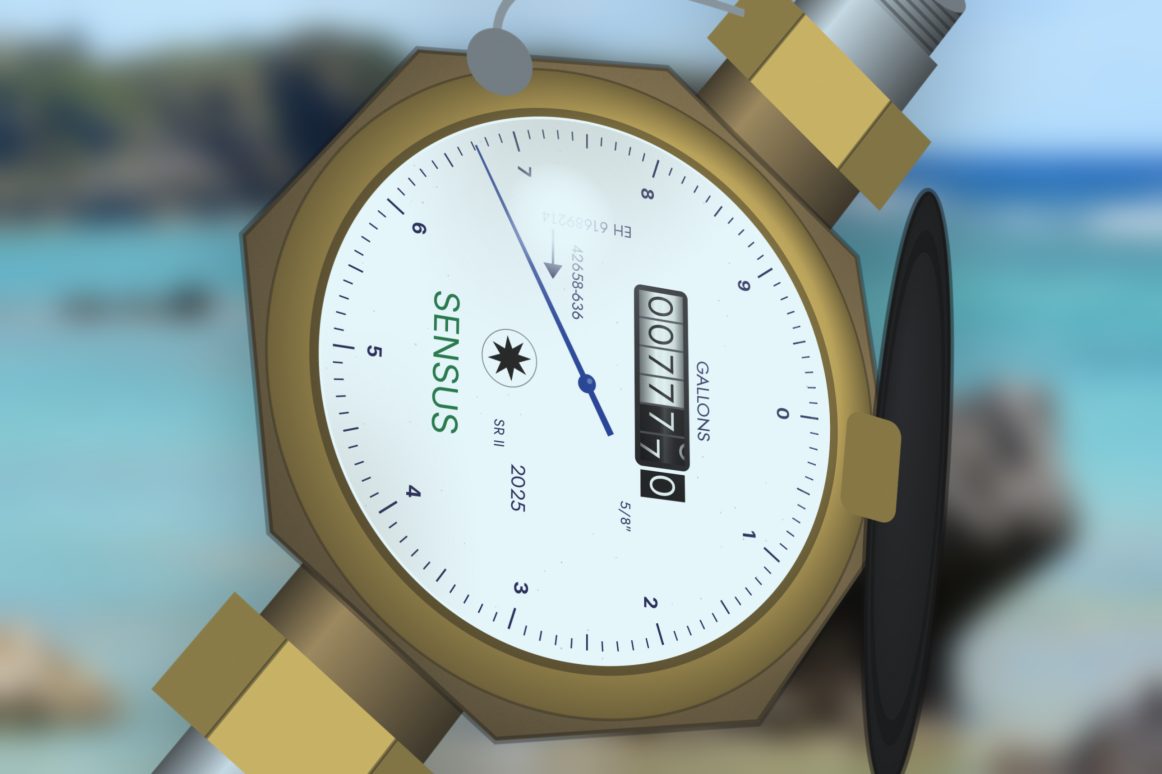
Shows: 77766.7 gal
